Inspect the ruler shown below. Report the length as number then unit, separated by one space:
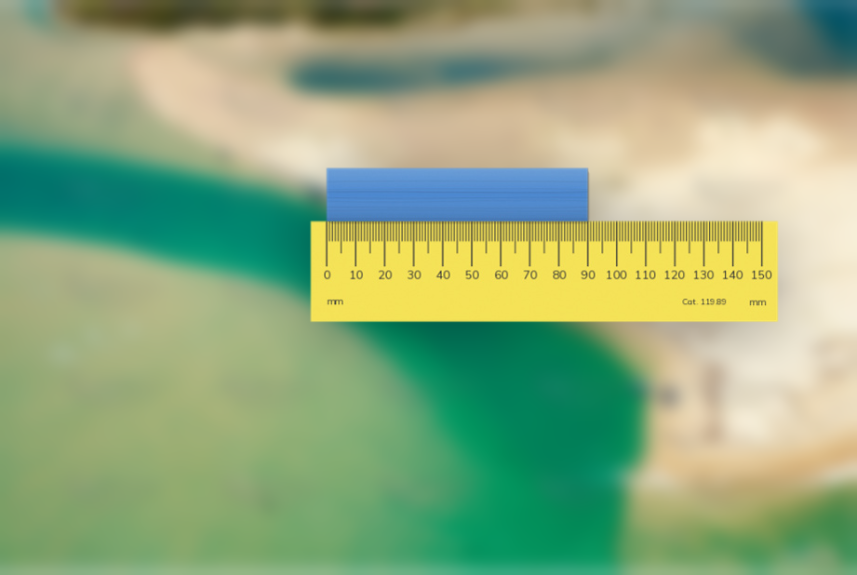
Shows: 90 mm
